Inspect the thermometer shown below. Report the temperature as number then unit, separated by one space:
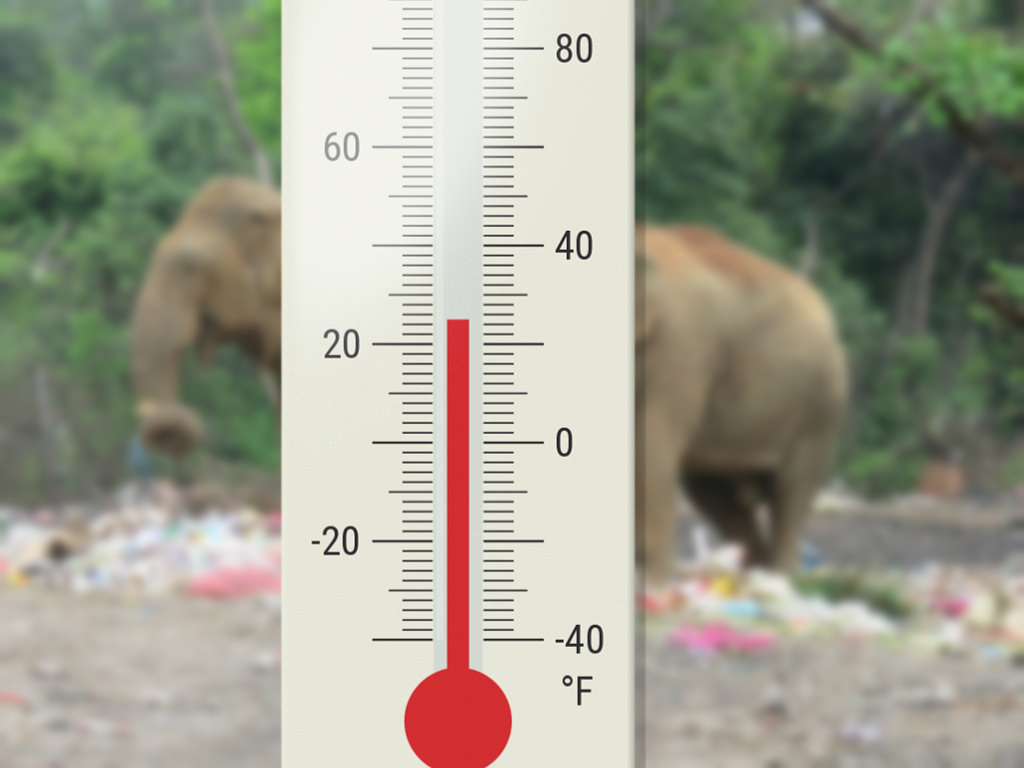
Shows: 25 °F
